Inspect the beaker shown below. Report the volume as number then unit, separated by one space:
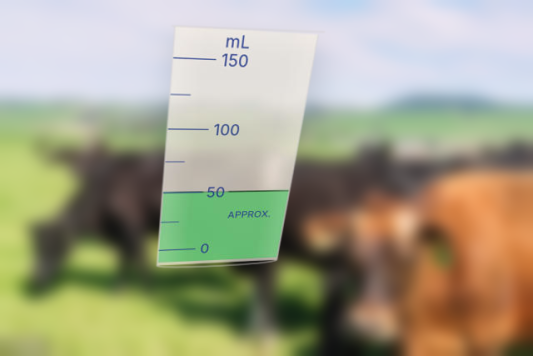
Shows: 50 mL
